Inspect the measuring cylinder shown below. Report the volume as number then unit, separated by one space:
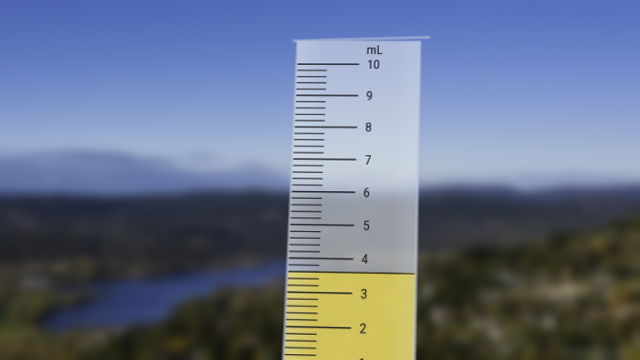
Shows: 3.6 mL
